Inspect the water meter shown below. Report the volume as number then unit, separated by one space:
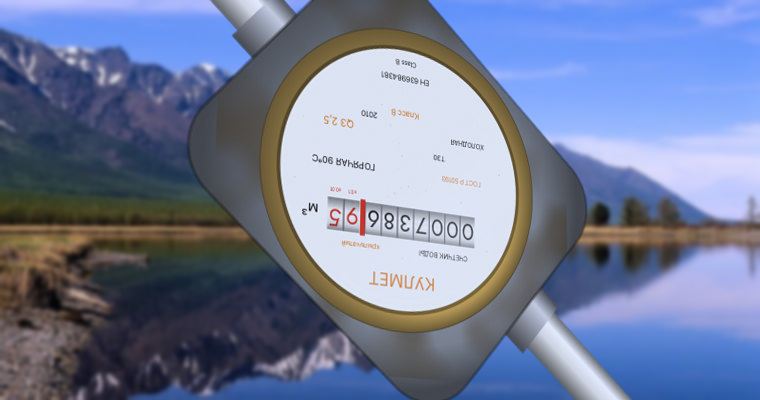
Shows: 7386.95 m³
